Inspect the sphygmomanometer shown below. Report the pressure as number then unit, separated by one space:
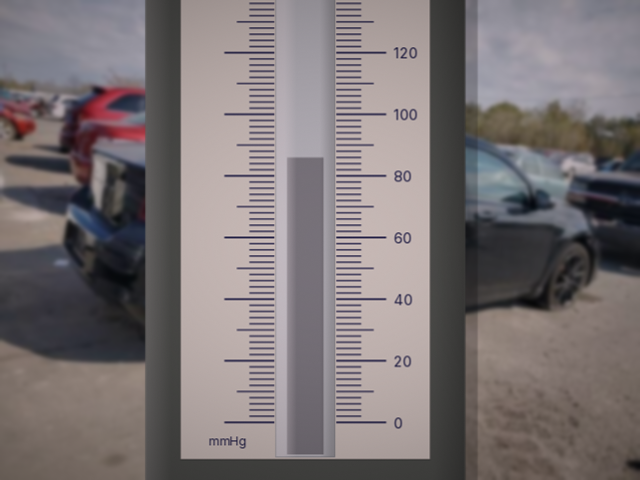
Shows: 86 mmHg
